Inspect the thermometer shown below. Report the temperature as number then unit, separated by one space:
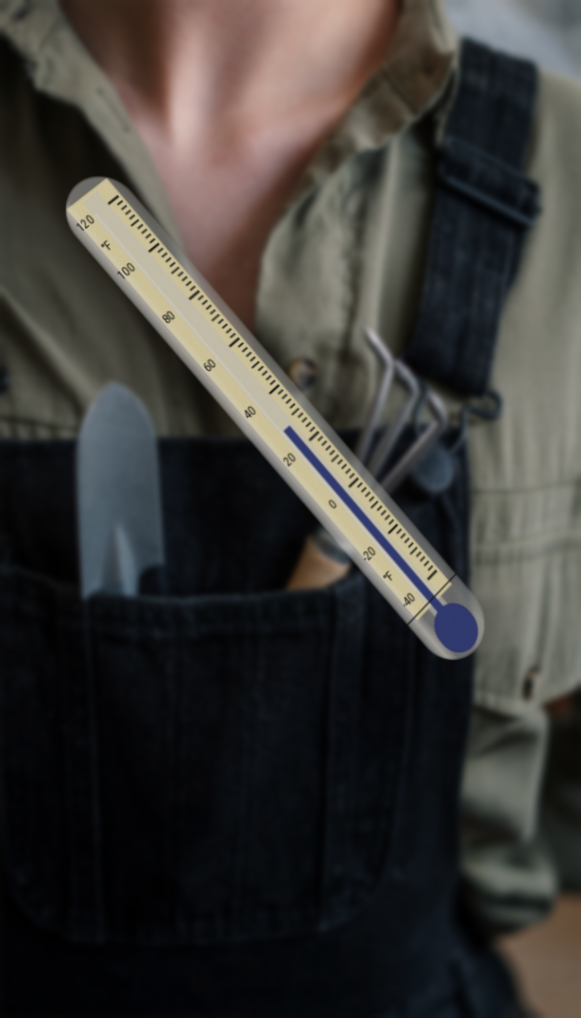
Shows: 28 °F
